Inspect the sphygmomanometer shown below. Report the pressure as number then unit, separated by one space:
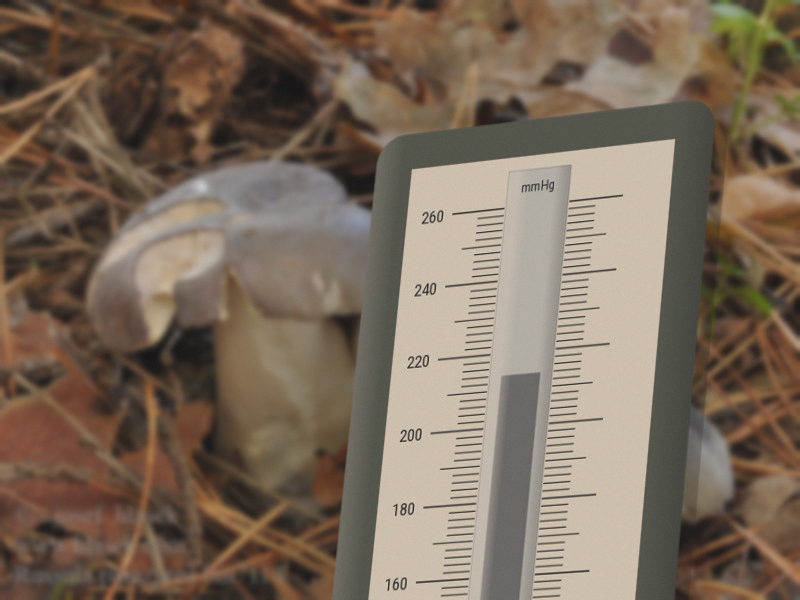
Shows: 214 mmHg
